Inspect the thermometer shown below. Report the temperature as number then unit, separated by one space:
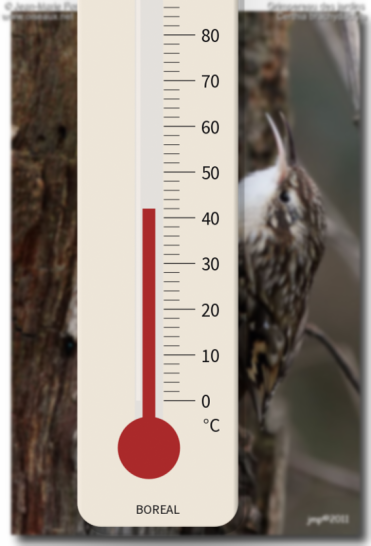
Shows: 42 °C
